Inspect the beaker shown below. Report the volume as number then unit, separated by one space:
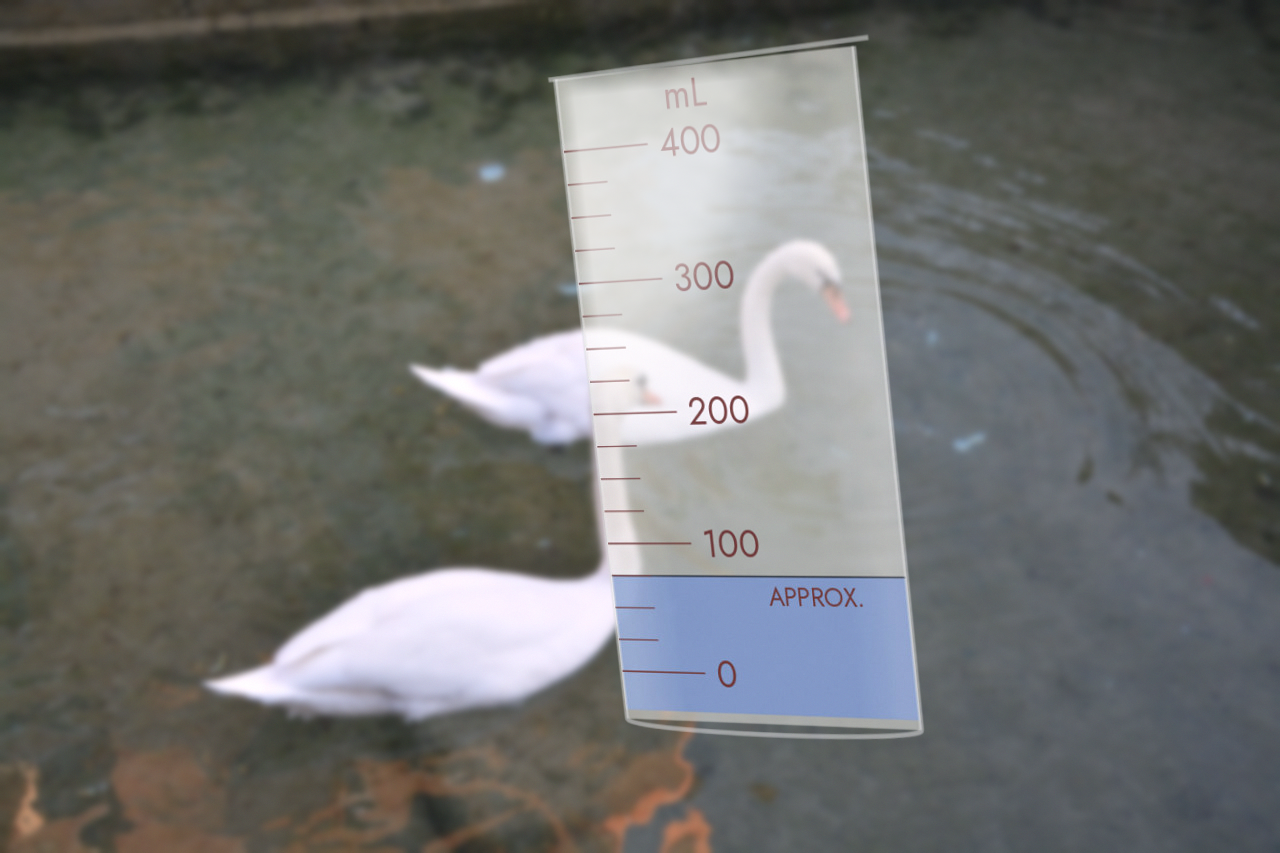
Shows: 75 mL
